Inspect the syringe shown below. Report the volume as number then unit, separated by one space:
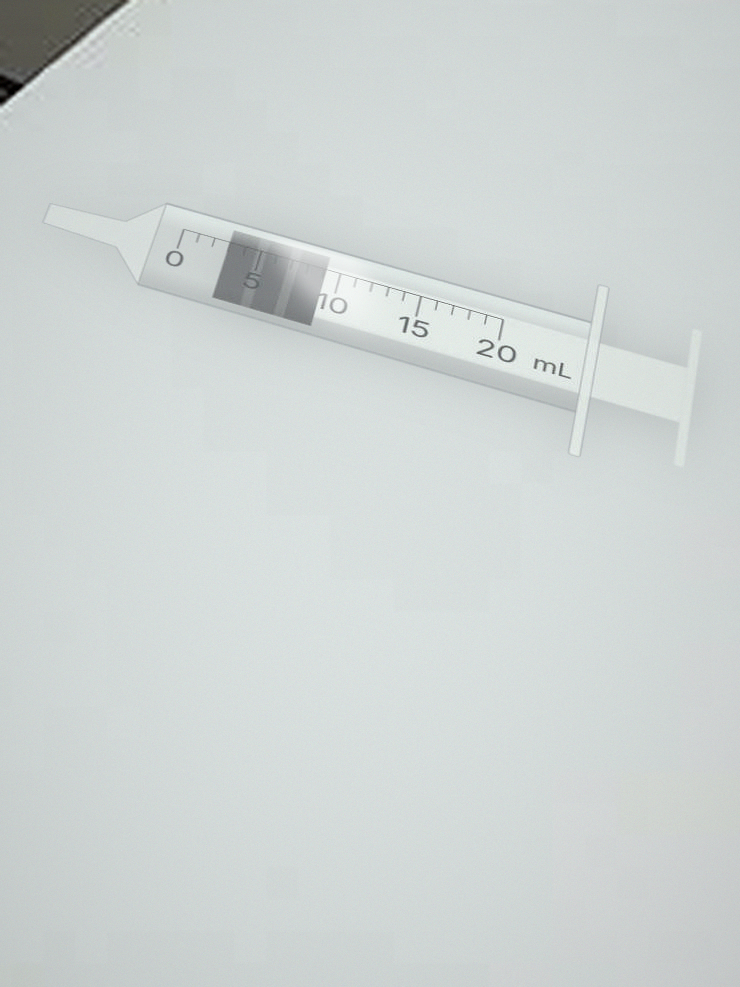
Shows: 3 mL
